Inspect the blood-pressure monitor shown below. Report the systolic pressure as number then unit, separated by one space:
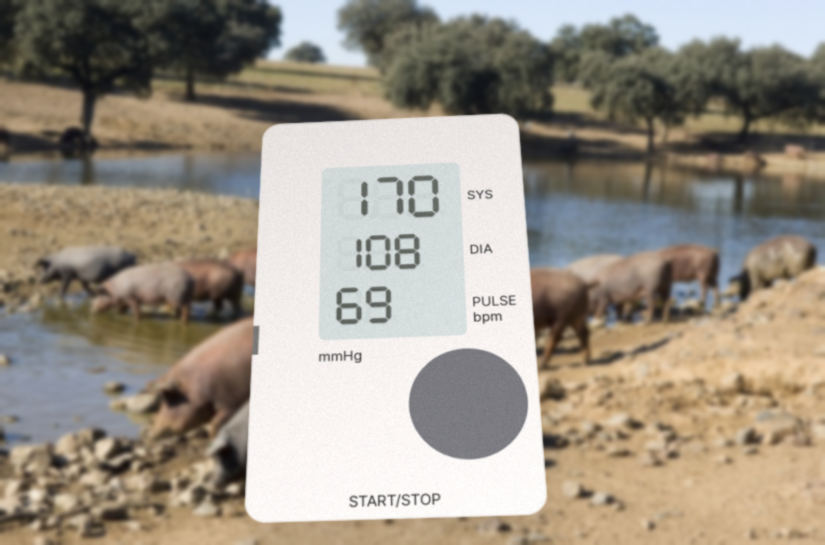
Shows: 170 mmHg
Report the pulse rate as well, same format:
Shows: 69 bpm
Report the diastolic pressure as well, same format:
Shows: 108 mmHg
